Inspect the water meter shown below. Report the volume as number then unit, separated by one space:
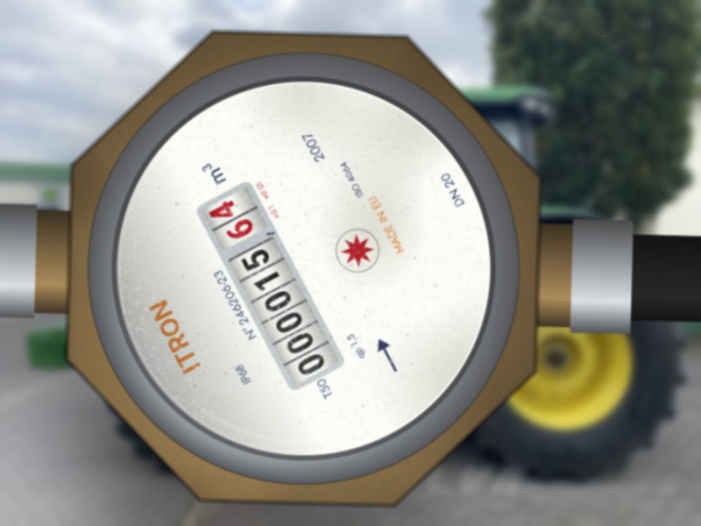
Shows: 15.64 m³
